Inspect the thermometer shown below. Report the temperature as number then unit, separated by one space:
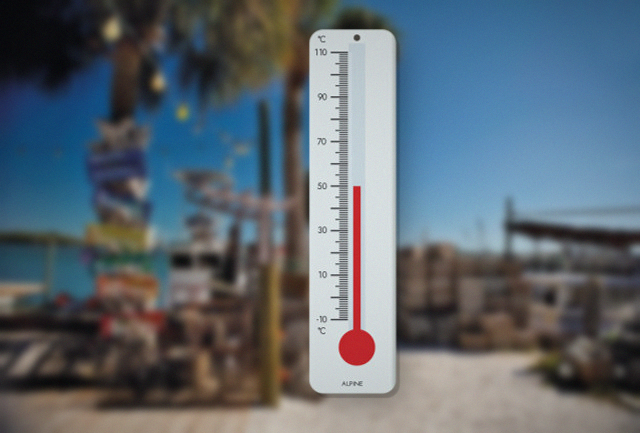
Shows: 50 °C
